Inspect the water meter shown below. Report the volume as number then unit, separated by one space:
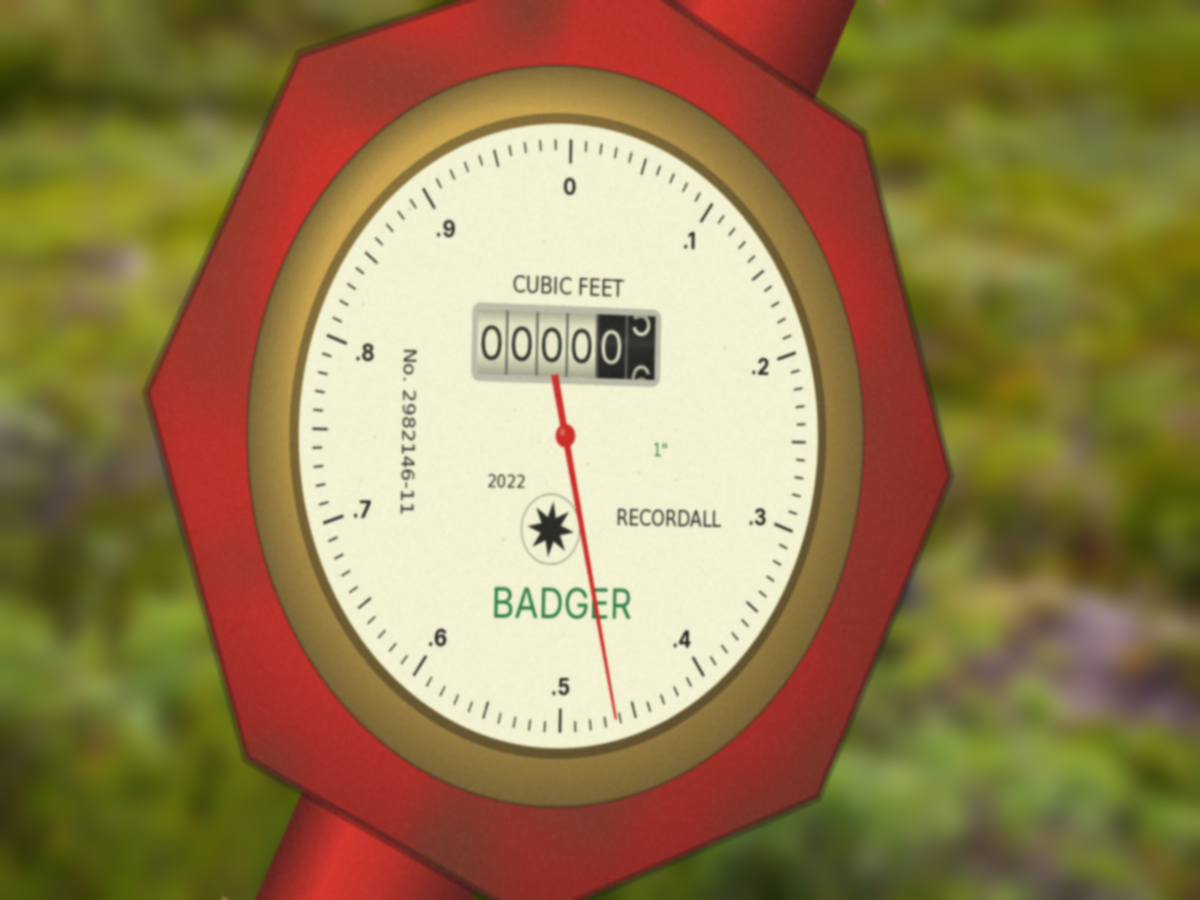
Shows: 5.46 ft³
